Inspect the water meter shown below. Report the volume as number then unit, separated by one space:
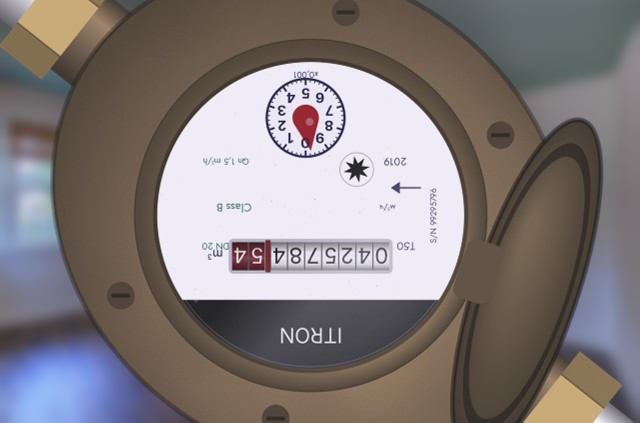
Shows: 425784.539 m³
